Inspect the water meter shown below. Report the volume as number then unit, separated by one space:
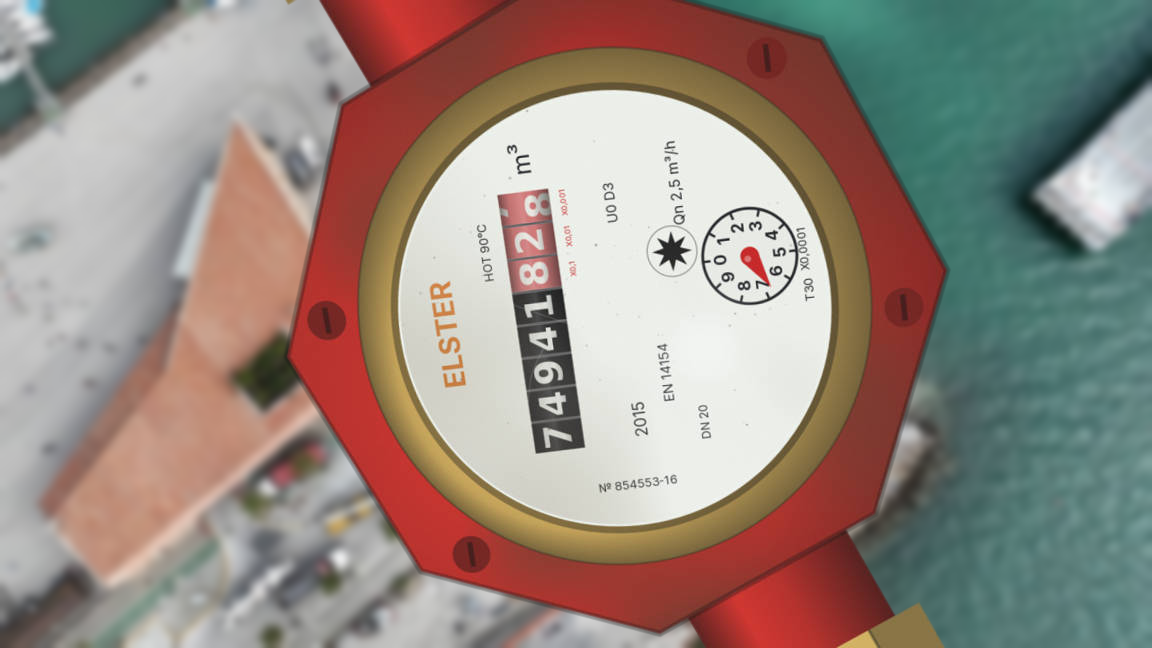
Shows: 74941.8276 m³
